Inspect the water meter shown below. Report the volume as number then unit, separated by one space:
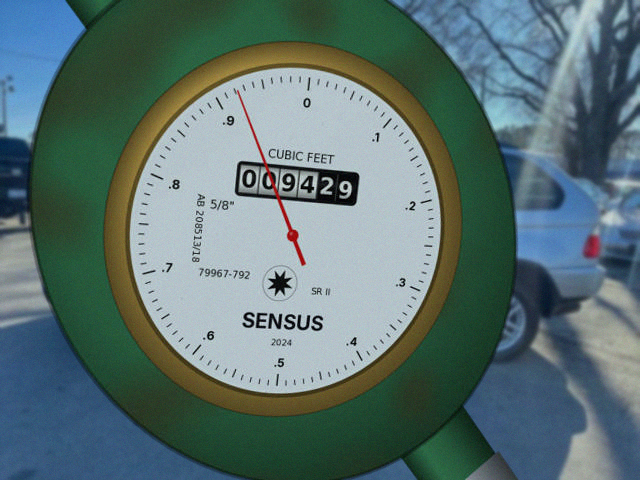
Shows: 9428.92 ft³
